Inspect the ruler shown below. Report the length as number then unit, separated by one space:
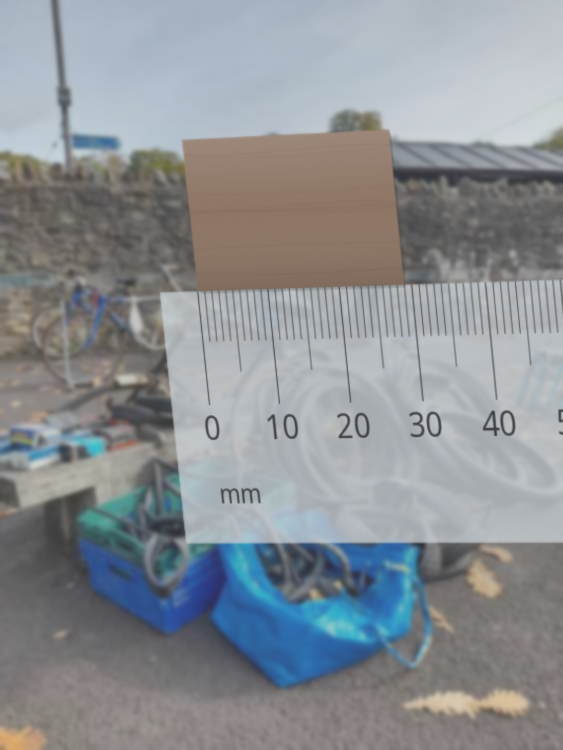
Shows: 29 mm
